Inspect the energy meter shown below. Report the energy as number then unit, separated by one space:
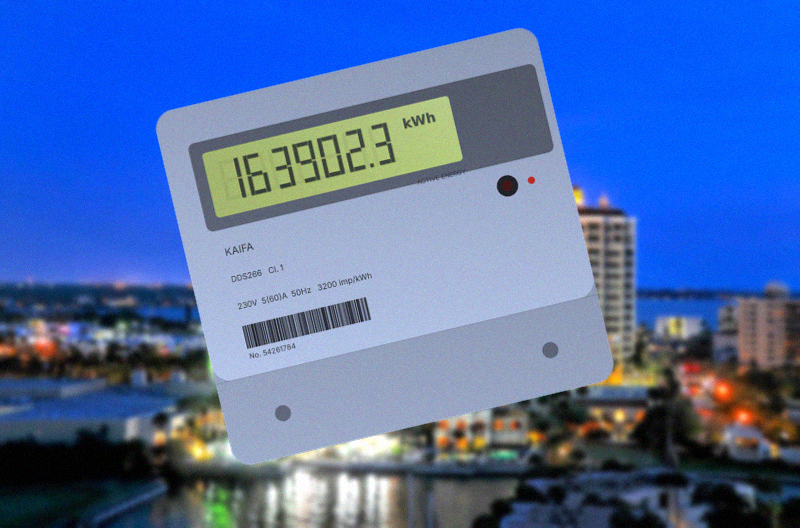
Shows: 163902.3 kWh
